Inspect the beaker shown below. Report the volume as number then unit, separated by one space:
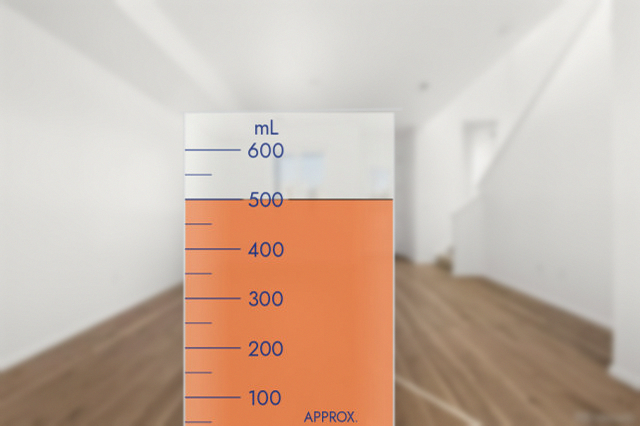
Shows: 500 mL
